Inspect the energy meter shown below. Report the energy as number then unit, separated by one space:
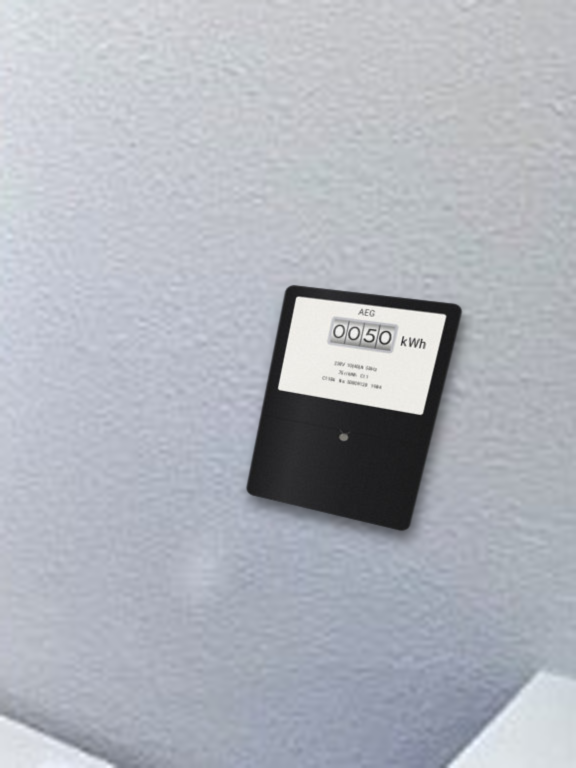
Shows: 50 kWh
